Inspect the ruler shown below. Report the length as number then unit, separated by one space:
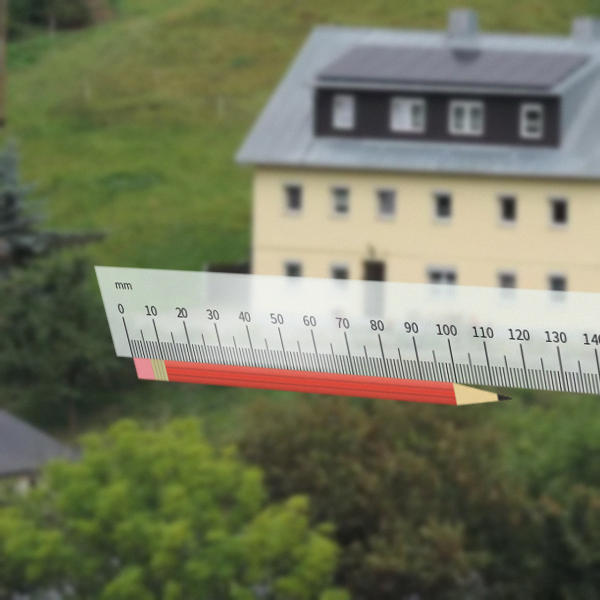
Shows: 115 mm
